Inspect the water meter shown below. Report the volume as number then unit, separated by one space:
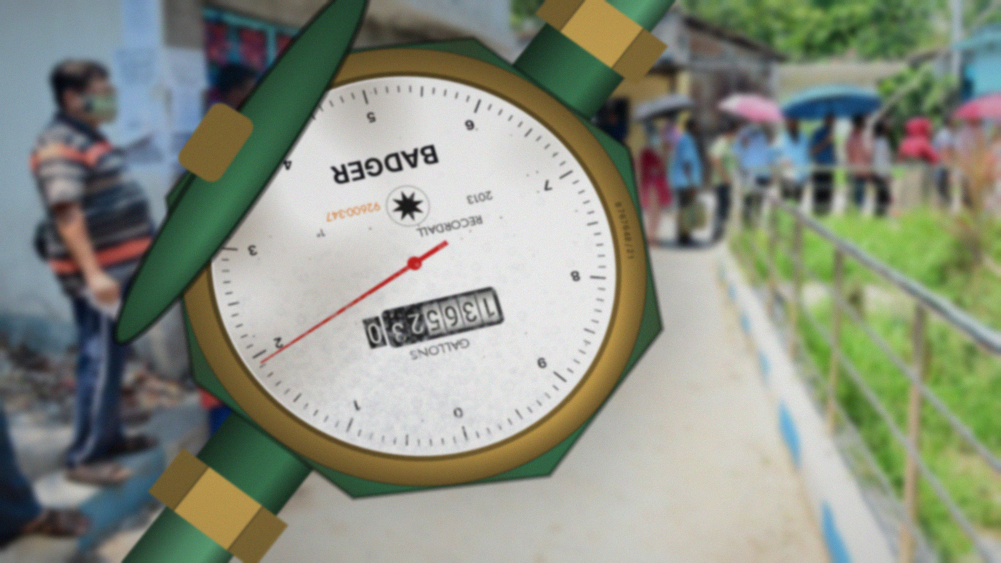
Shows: 1365231.9 gal
